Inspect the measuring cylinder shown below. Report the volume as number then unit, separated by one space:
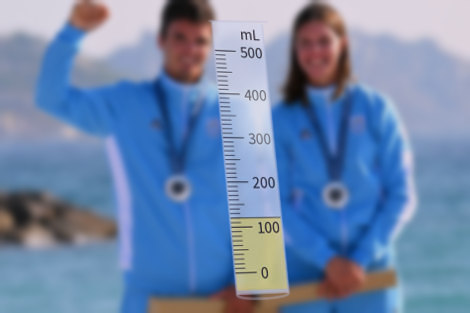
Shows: 120 mL
